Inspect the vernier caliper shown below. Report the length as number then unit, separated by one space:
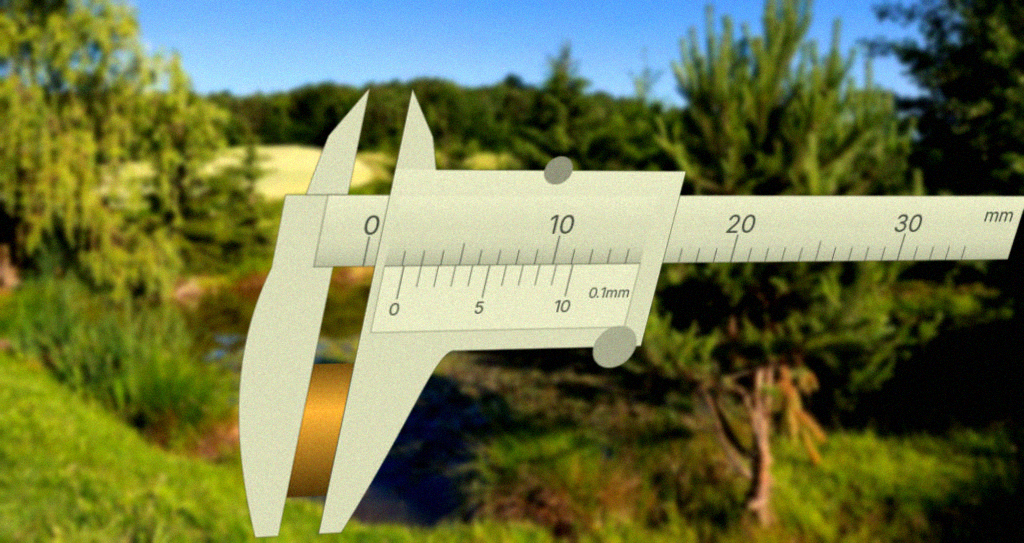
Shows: 2.1 mm
